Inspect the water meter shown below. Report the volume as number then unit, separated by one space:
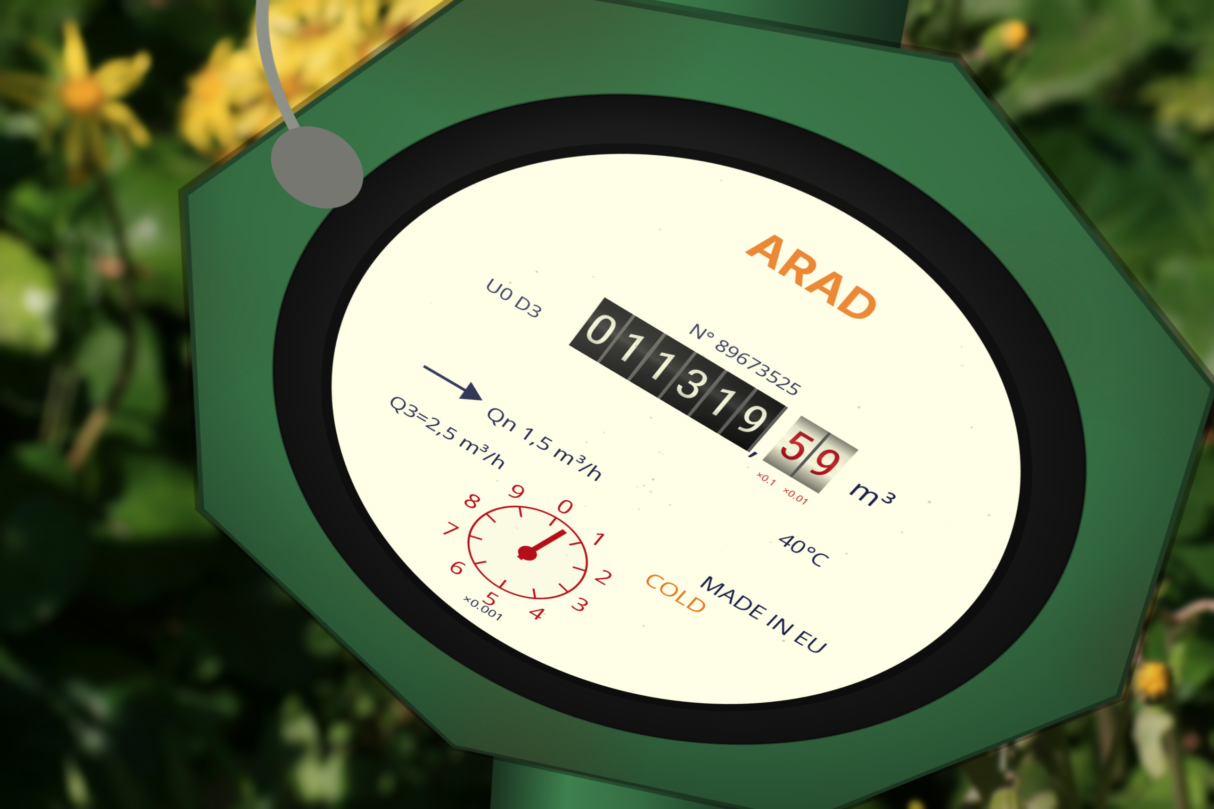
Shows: 11319.590 m³
